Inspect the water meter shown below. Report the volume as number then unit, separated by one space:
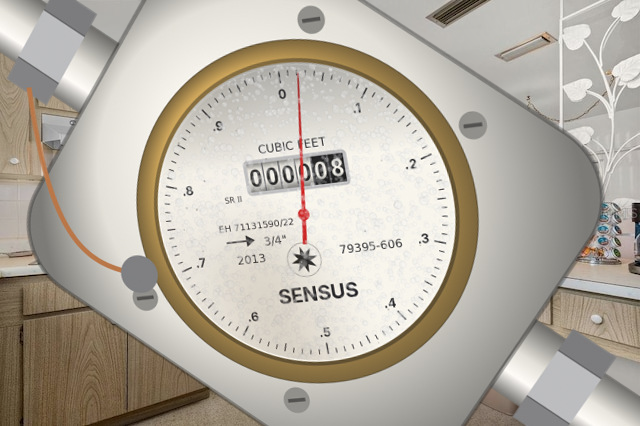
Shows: 8.02 ft³
